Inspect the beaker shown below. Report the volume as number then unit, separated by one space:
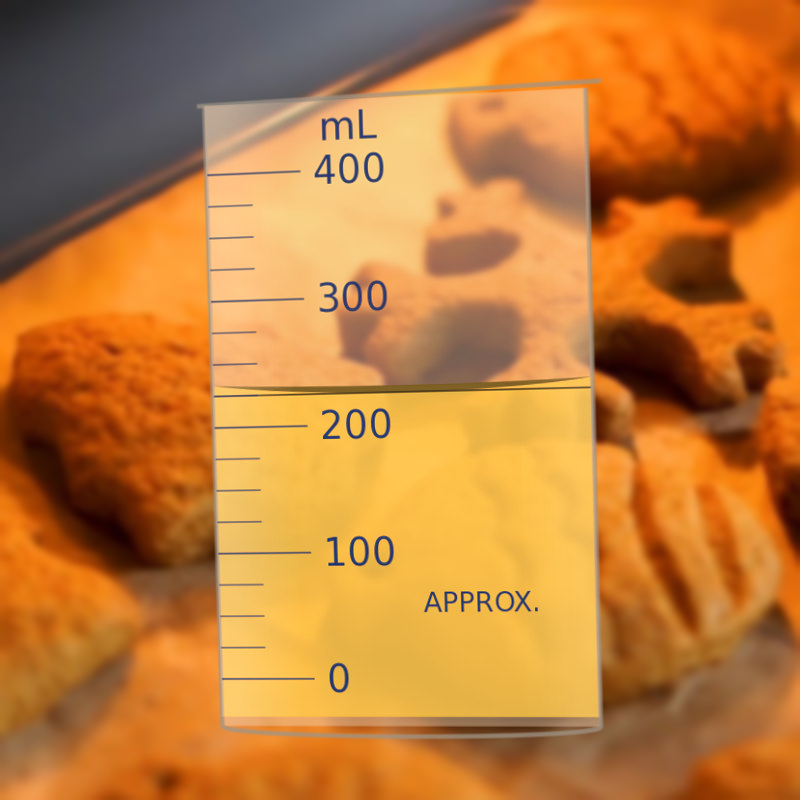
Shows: 225 mL
